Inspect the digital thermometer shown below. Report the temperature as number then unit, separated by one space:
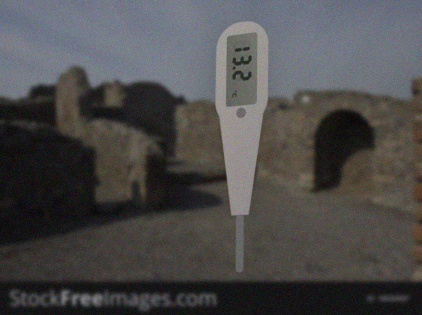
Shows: 13.2 °C
